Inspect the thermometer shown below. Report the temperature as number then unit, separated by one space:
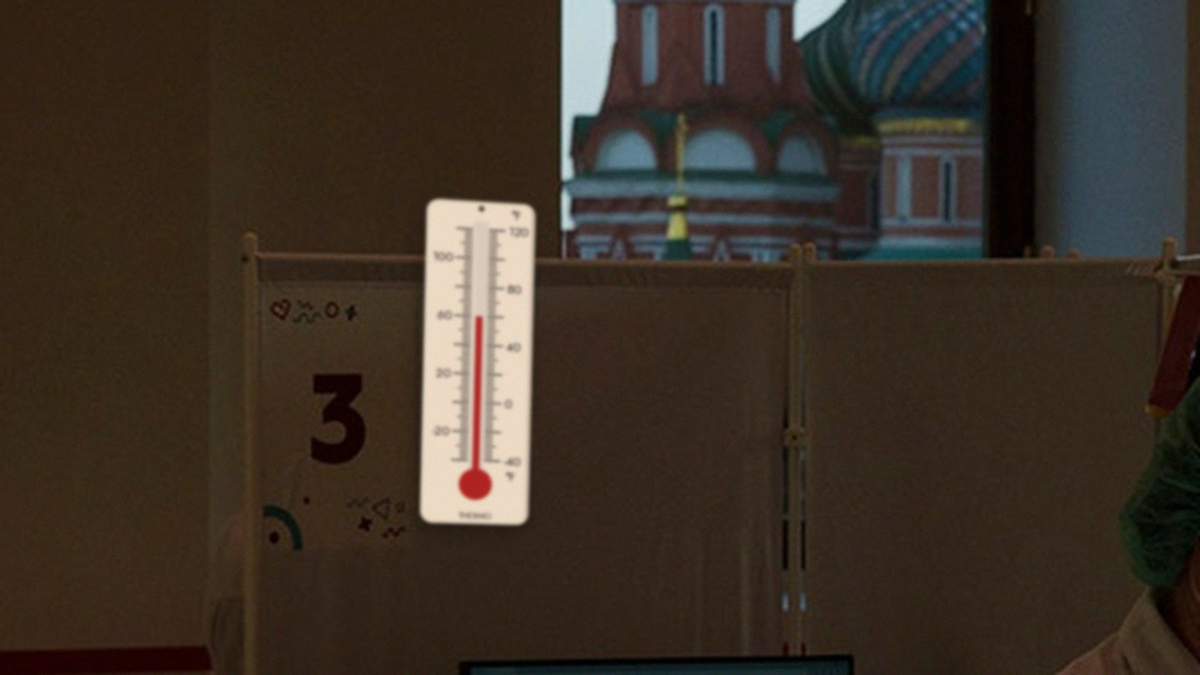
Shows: 60 °F
